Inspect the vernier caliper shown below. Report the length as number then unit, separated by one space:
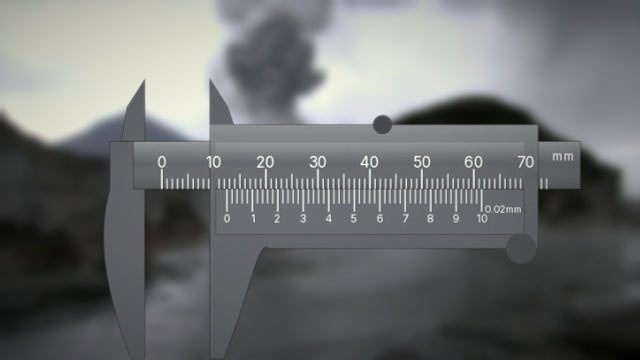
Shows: 12.5 mm
